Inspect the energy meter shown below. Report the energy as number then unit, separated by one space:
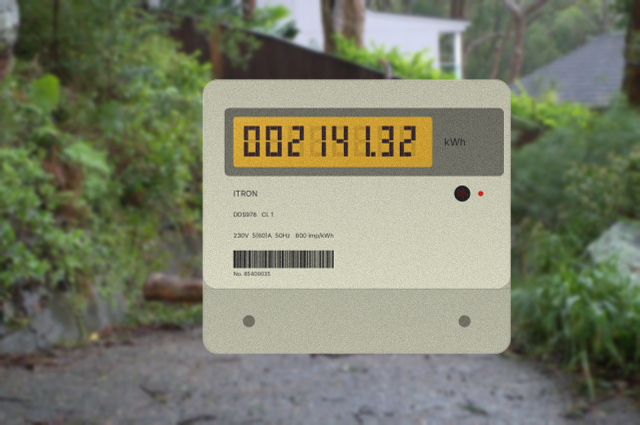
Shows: 2141.32 kWh
